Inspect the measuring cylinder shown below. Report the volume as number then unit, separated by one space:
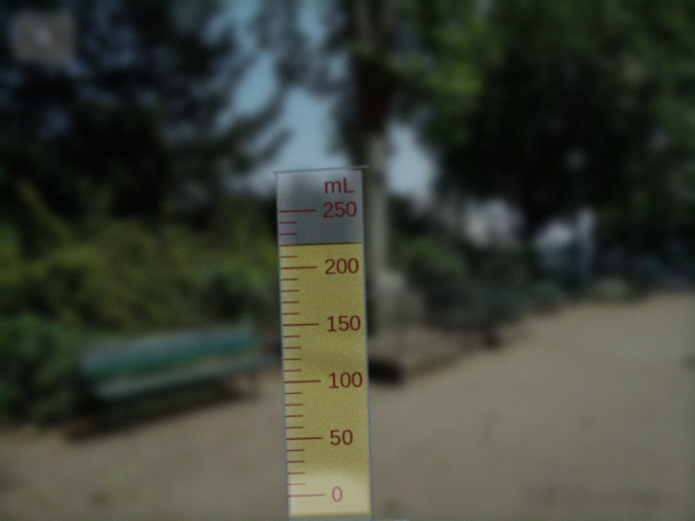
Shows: 220 mL
